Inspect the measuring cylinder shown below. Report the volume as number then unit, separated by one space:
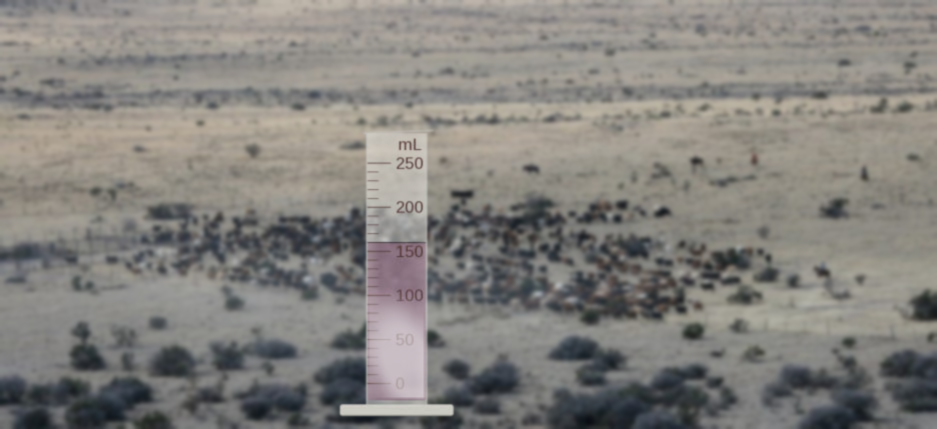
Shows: 160 mL
